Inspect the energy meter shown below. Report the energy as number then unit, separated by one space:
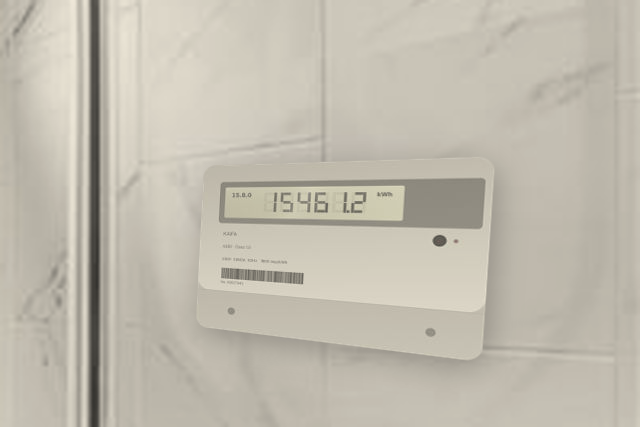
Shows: 15461.2 kWh
